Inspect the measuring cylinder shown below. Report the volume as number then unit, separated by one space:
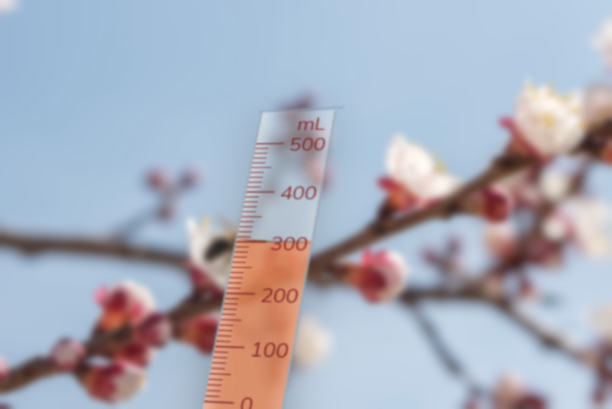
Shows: 300 mL
